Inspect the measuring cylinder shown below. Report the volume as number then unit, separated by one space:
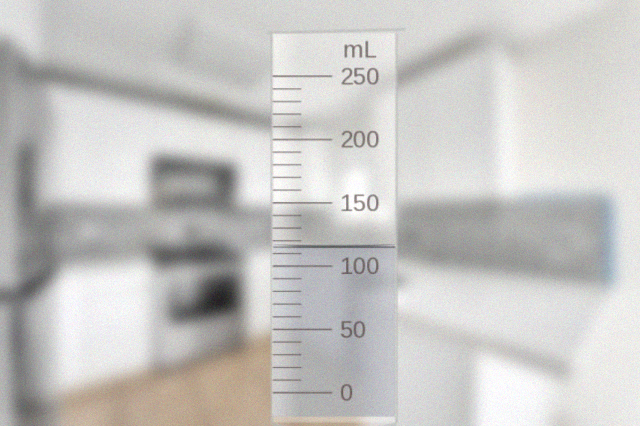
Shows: 115 mL
